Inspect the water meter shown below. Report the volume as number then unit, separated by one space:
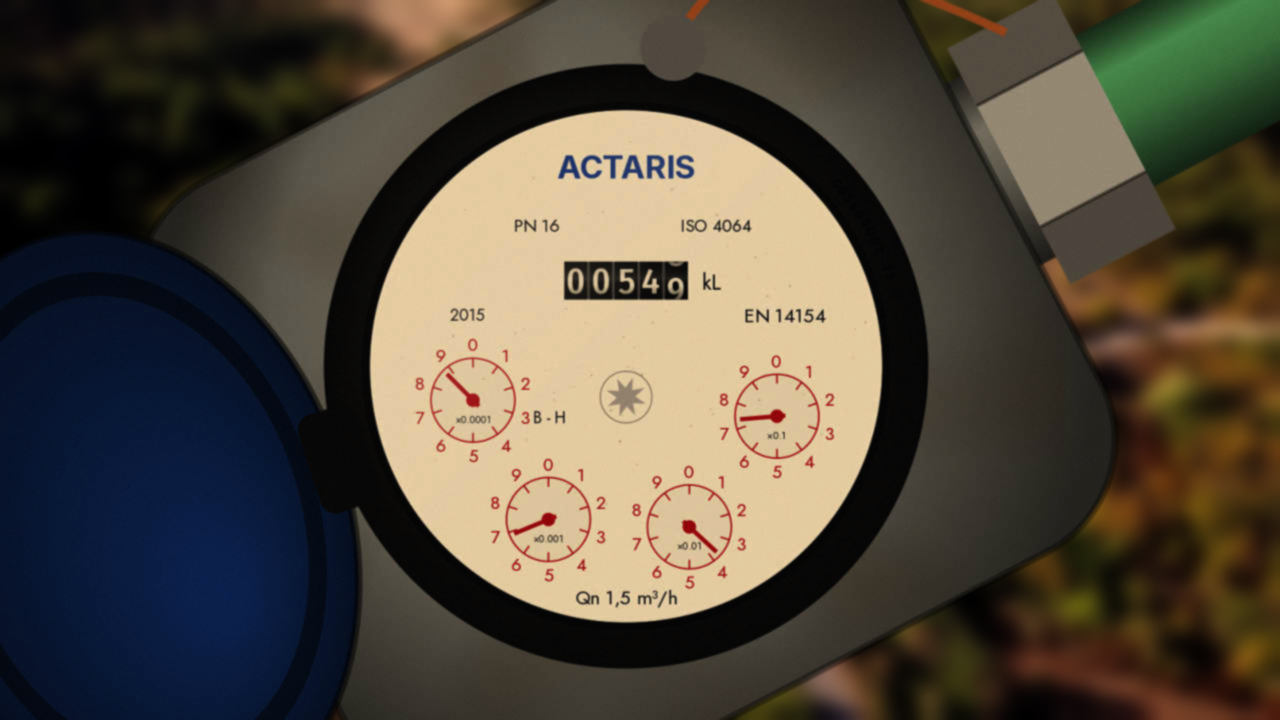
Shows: 548.7368 kL
